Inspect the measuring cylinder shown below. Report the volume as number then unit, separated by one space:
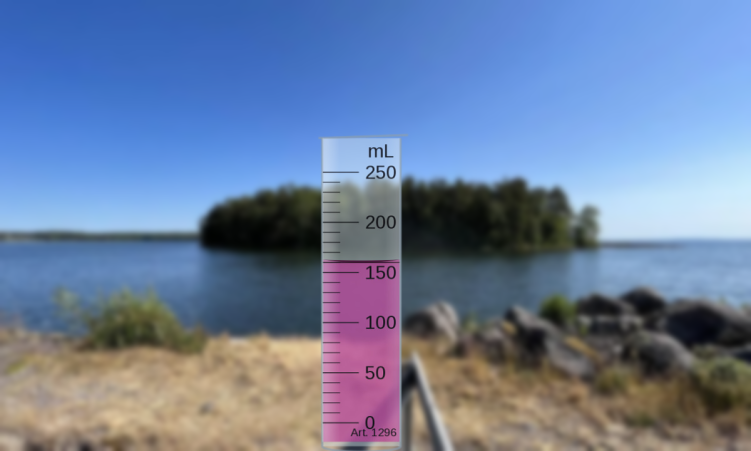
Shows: 160 mL
